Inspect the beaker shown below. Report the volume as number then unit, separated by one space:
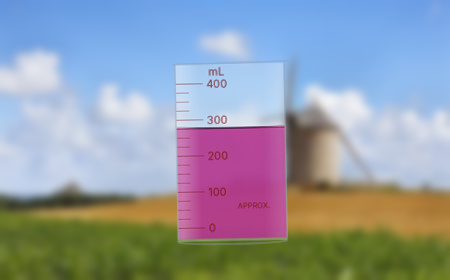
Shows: 275 mL
